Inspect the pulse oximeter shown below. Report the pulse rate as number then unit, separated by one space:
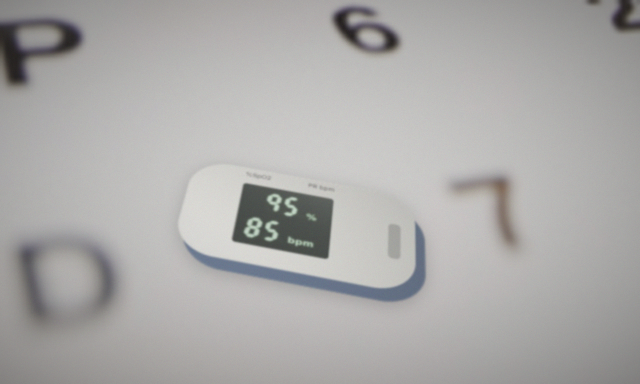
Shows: 85 bpm
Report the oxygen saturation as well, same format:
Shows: 95 %
